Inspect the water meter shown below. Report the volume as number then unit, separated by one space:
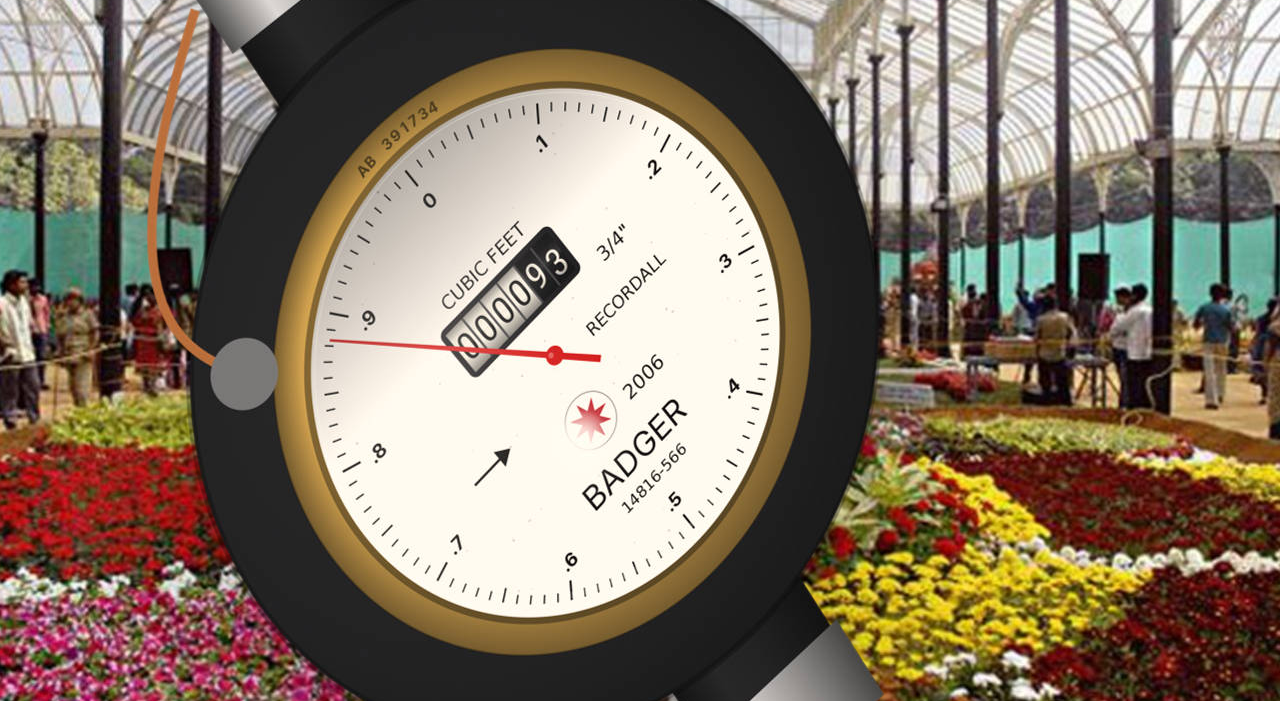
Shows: 92.88 ft³
